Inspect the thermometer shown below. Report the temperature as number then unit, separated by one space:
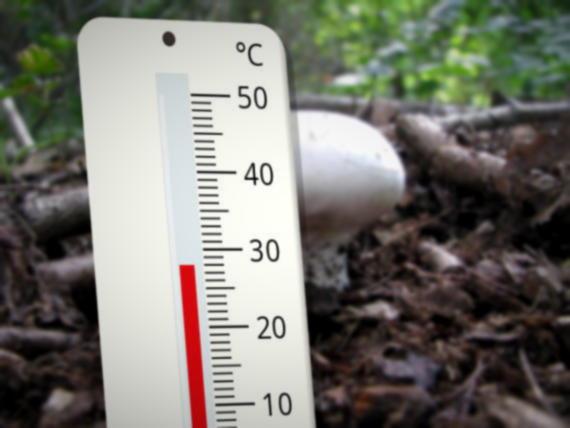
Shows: 28 °C
